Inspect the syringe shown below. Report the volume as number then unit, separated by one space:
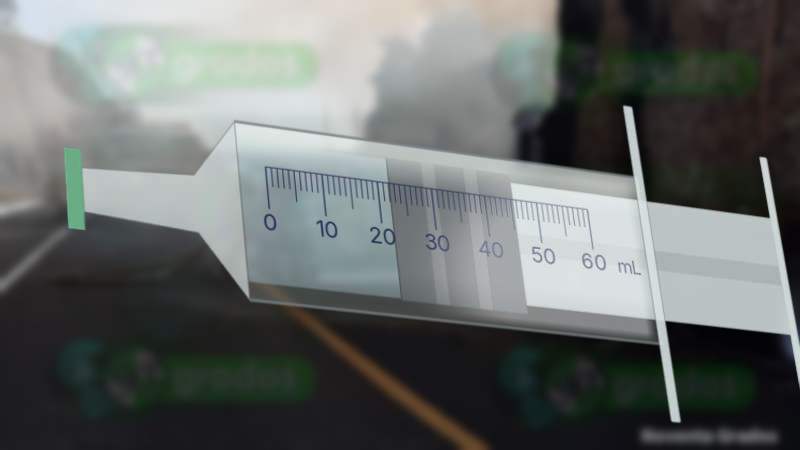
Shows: 22 mL
